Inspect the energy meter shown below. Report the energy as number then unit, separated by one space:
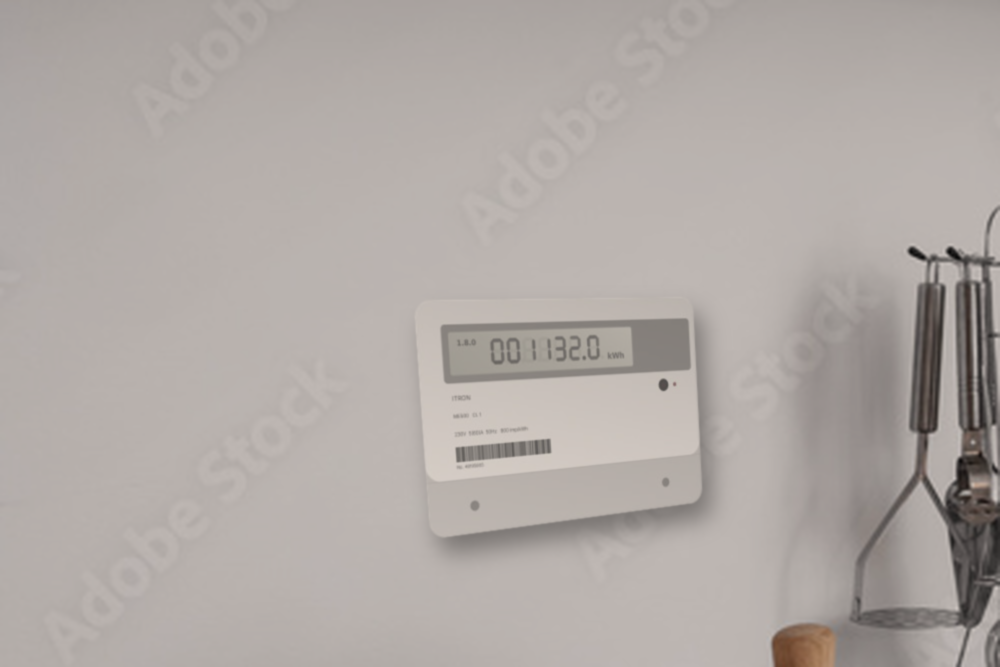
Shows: 1132.0 kWh
